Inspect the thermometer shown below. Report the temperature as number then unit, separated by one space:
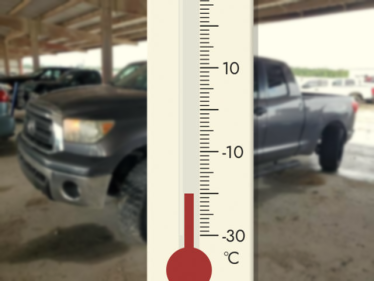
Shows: -20 °C
